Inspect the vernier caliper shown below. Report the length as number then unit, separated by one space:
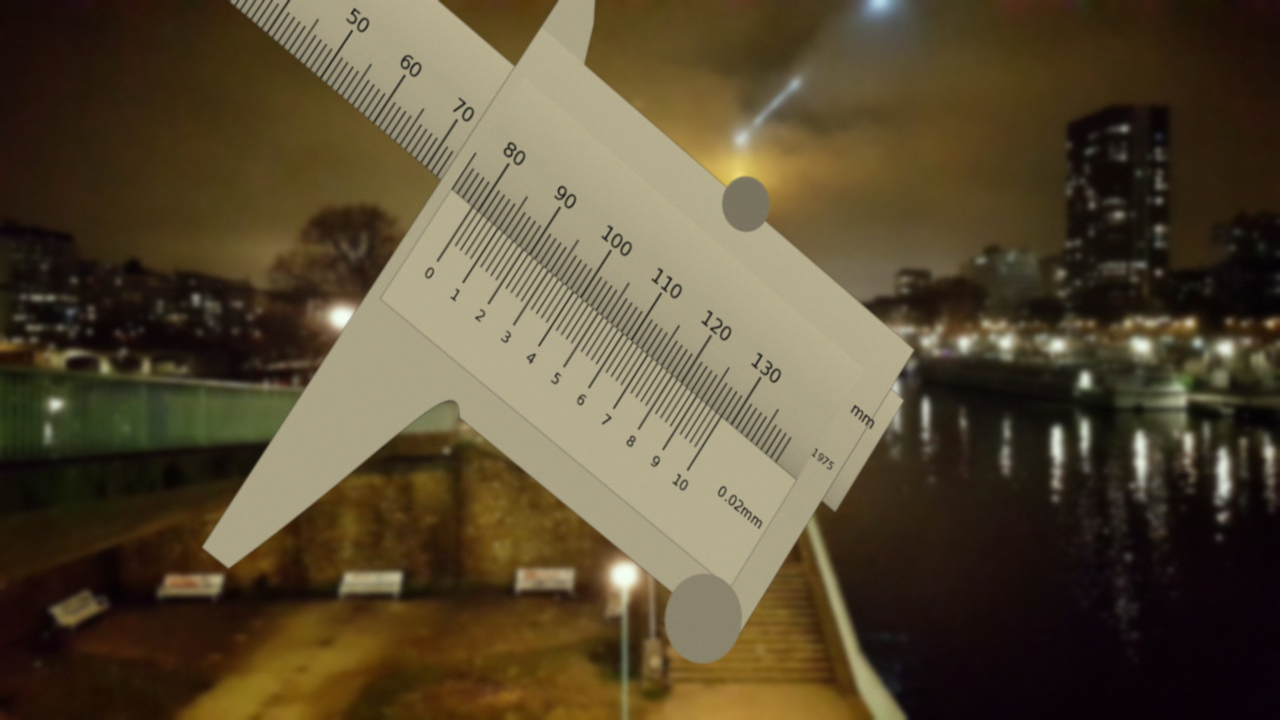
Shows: 79.0 mm
